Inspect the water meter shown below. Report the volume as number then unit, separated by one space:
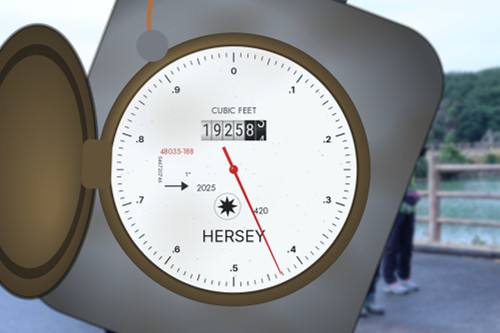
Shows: 192583.43 ft³
